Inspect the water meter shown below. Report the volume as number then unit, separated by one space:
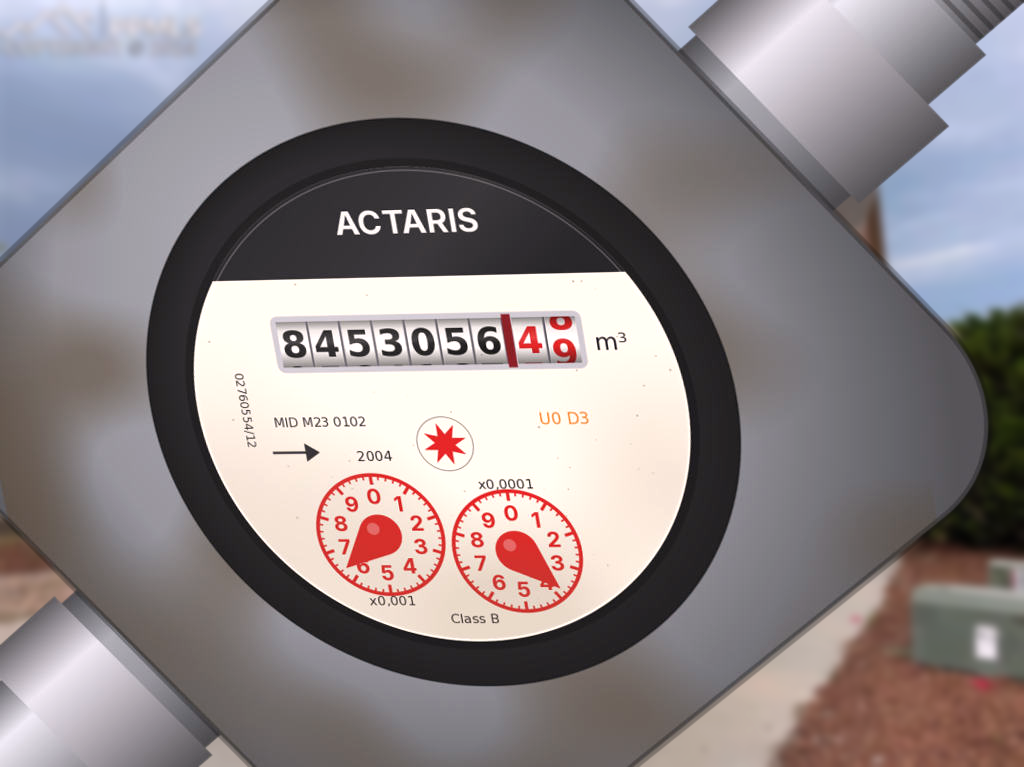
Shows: 8453056.4863 m³
